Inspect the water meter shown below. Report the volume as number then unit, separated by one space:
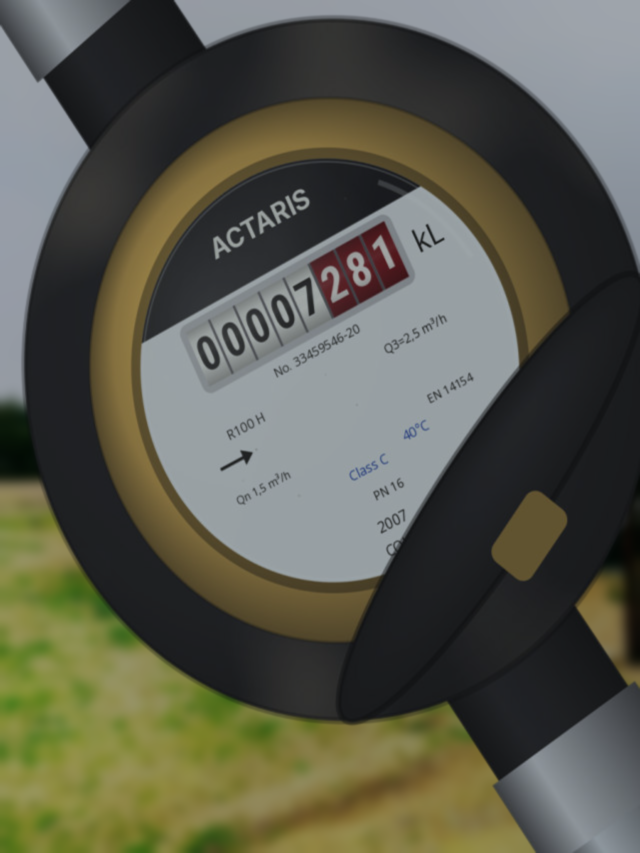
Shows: 7.281 kL
